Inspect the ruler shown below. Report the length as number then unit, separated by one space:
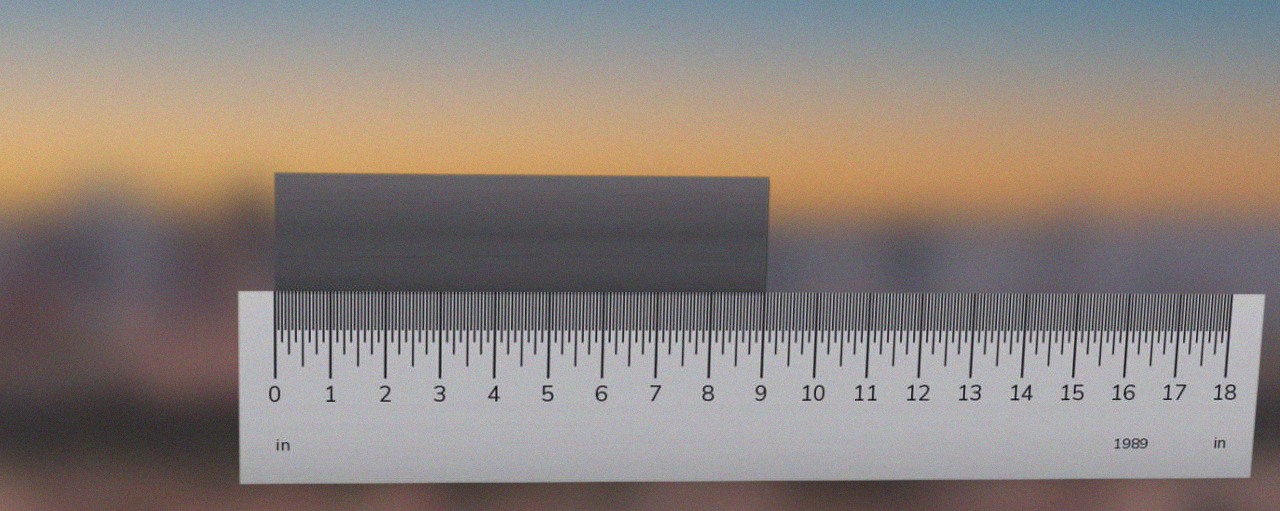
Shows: 9 in
